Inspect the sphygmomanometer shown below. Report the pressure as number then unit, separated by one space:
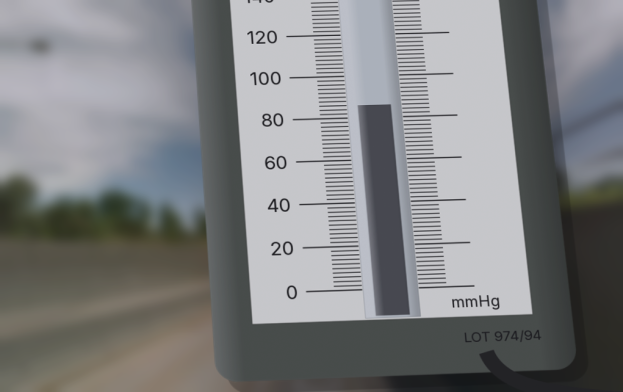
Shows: 86 mmHg
